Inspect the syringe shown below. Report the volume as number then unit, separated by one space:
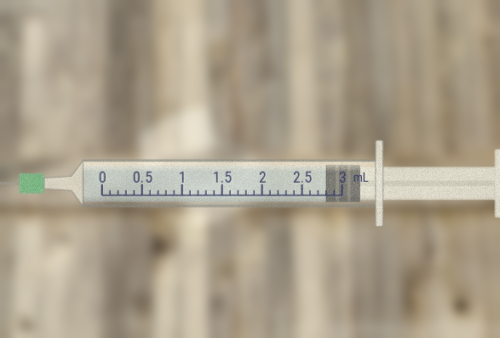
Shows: 2.8 mL
